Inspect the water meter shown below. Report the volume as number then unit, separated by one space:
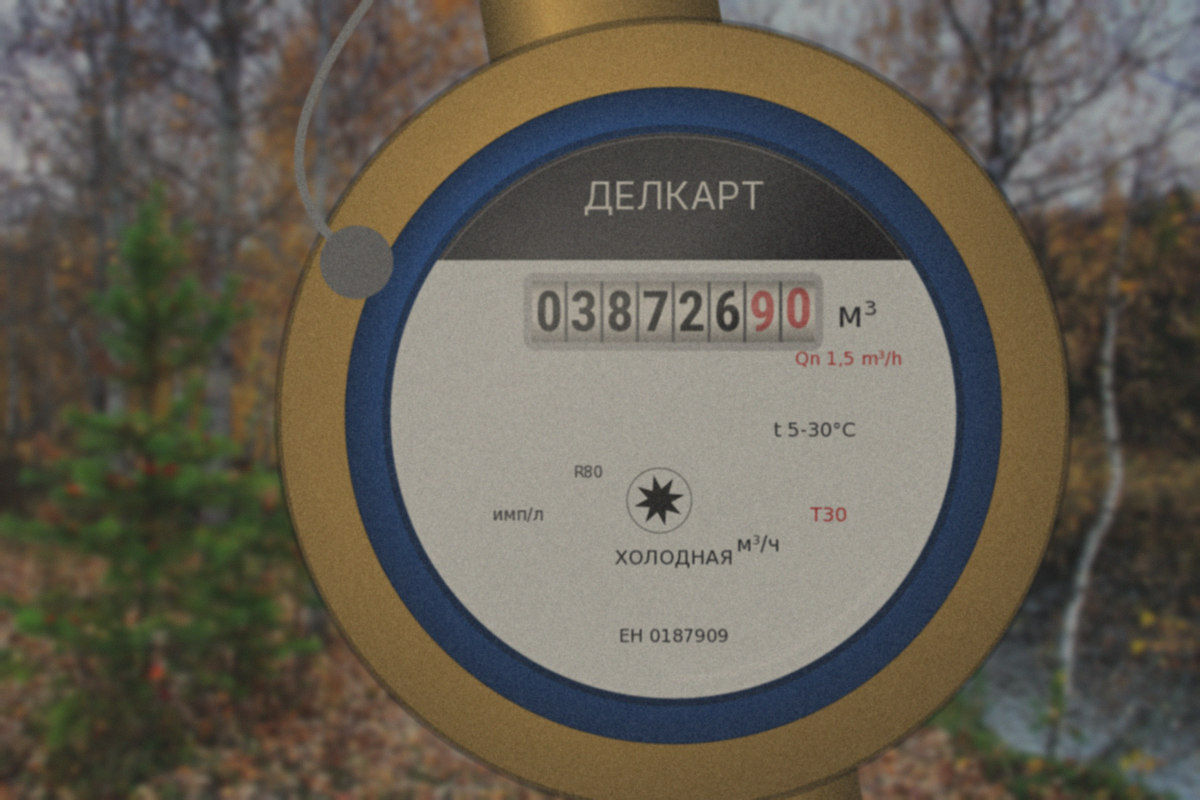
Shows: 38726.90 m³
